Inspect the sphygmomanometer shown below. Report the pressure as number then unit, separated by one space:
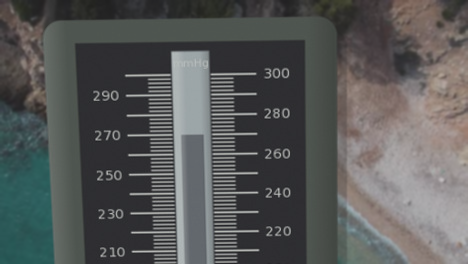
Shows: 270 mmHg
